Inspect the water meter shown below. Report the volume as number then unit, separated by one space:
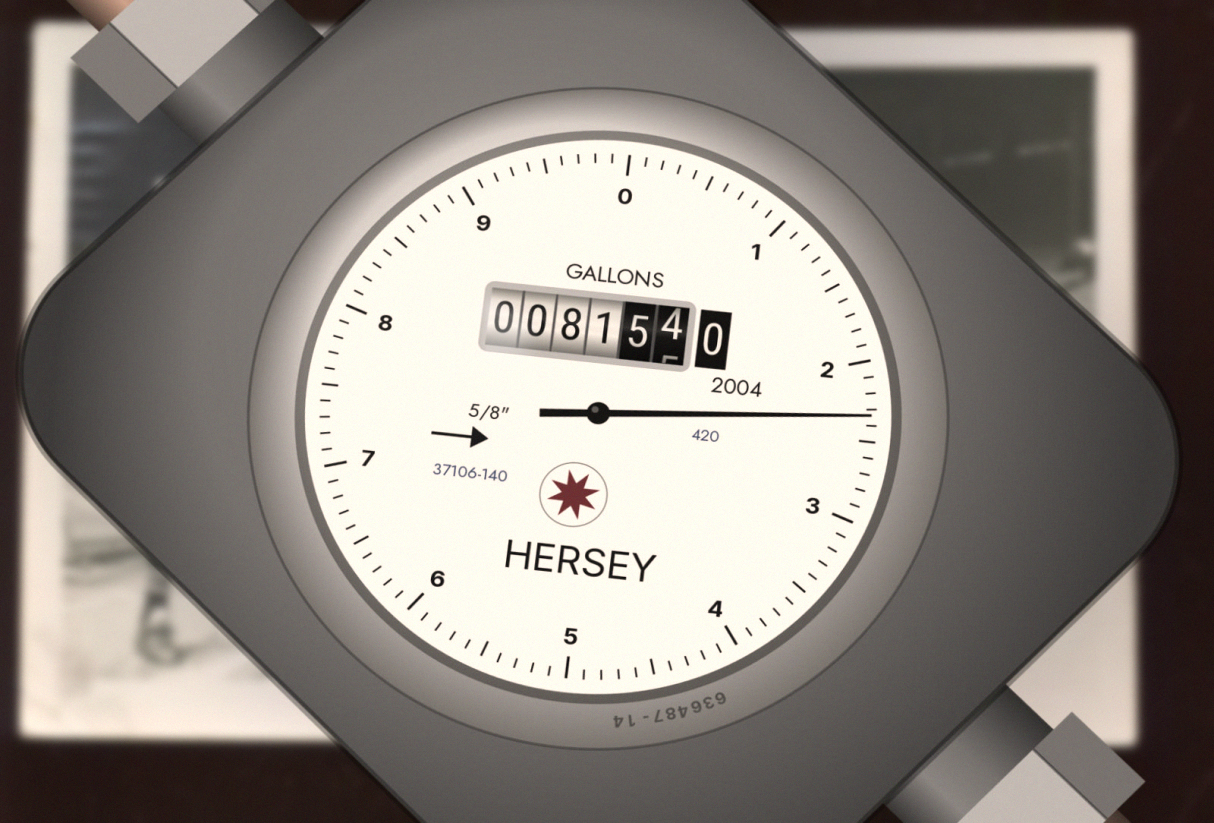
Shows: 81542.3 gal
